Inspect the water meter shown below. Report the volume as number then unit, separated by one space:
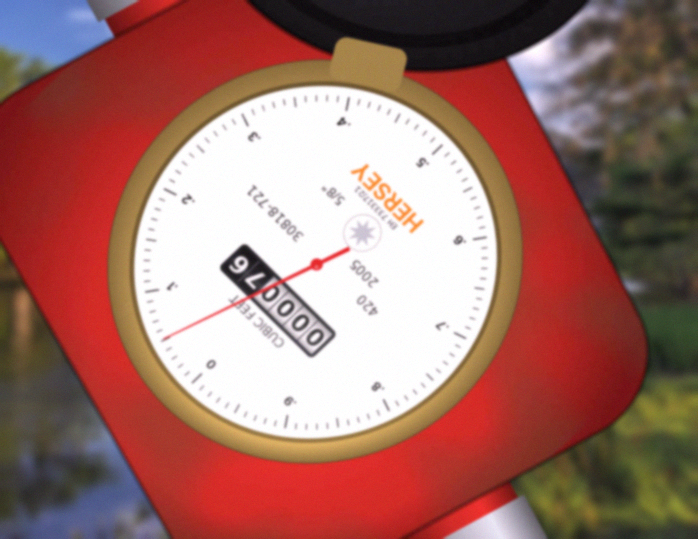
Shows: 76.05 ft³
